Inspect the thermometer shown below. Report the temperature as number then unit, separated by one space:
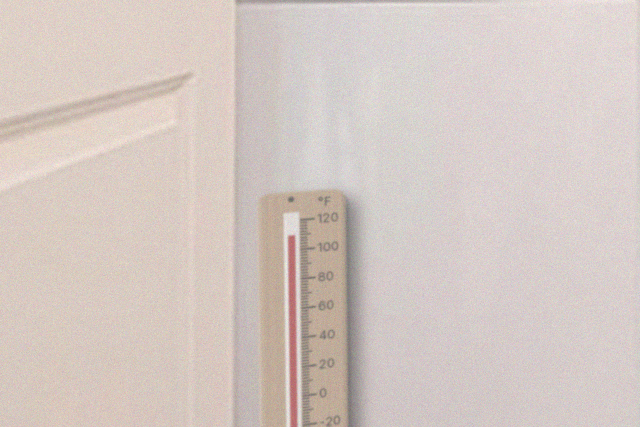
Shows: 110 °F
